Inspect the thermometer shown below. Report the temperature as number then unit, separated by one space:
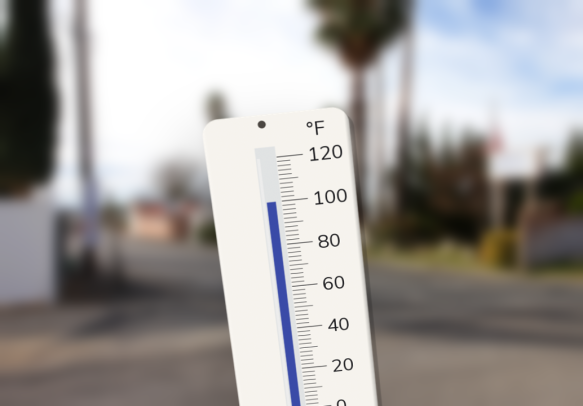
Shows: 100 °F
